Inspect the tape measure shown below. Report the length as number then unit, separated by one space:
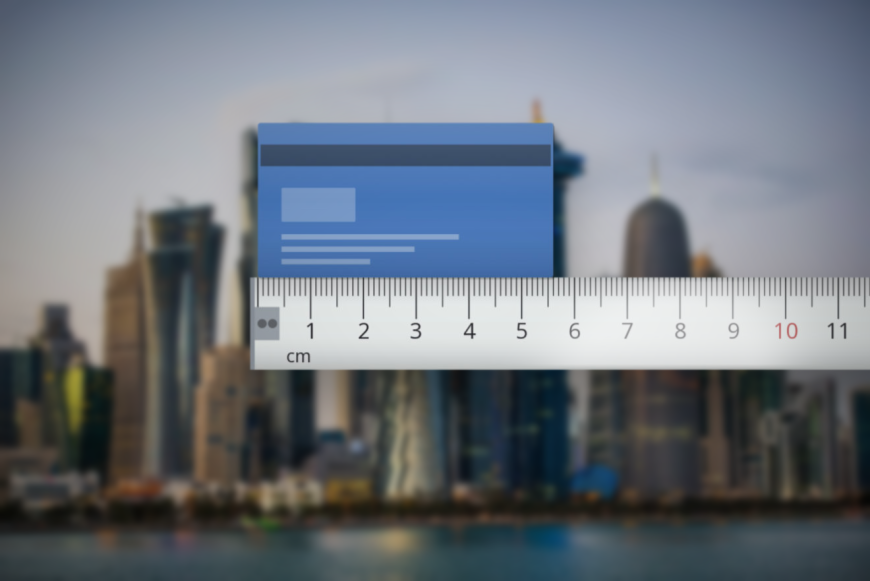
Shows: 5.6 cm
